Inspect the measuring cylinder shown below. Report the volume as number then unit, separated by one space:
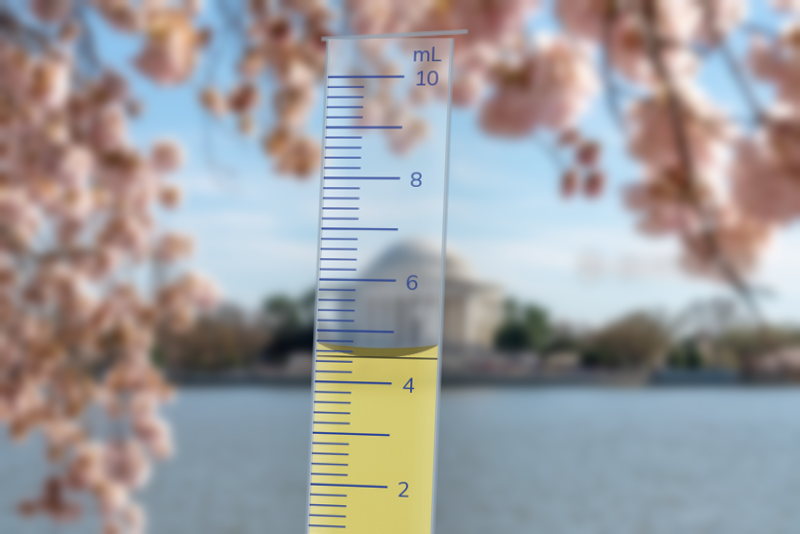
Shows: 4.5 mL
